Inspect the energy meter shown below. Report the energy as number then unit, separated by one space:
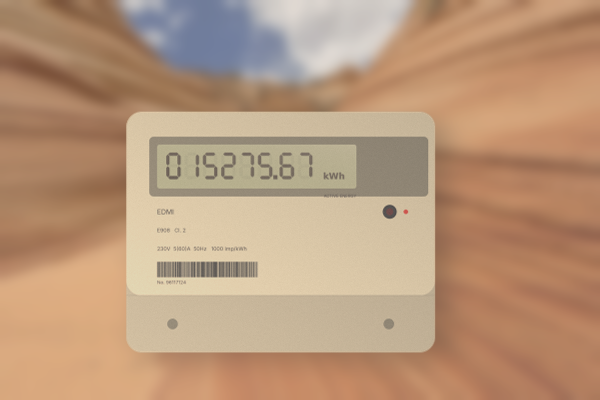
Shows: 15275.67 kWh
